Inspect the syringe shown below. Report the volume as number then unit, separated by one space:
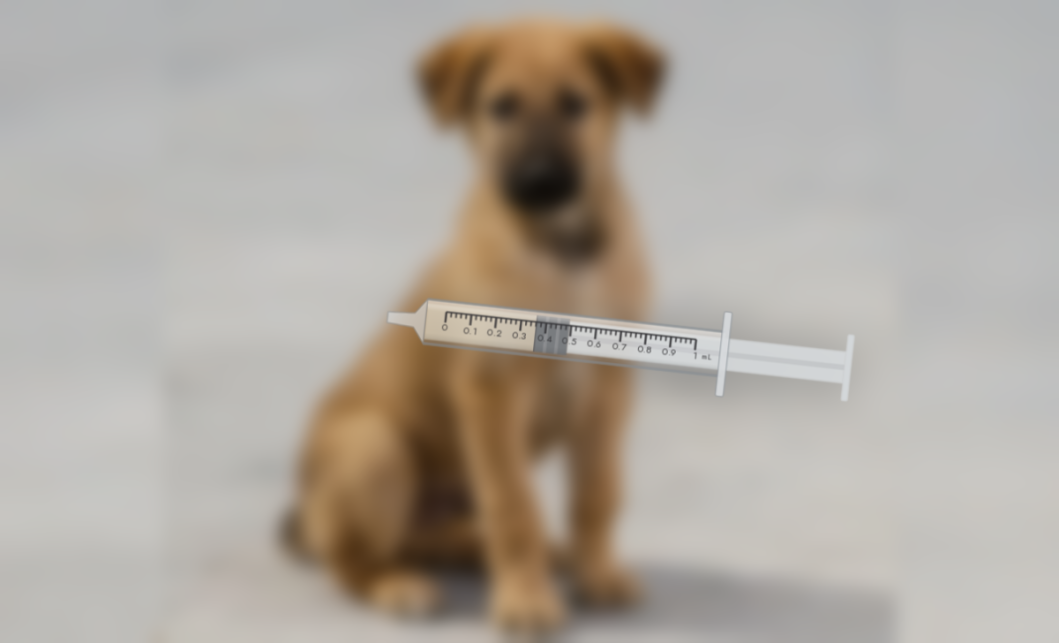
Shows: 0.36 mL
